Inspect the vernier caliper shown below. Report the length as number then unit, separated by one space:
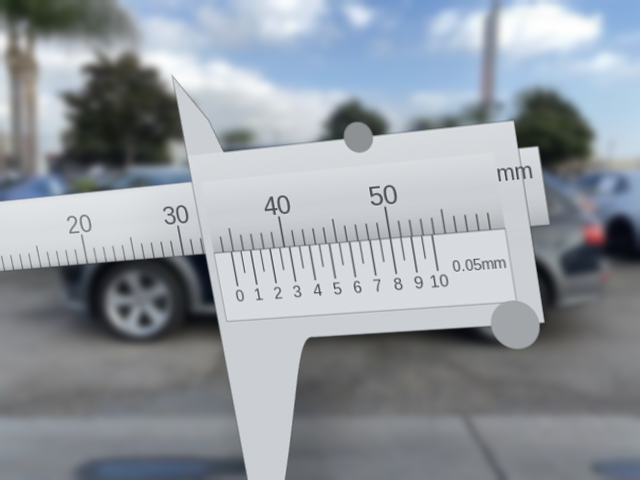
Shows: 34.8 mm
